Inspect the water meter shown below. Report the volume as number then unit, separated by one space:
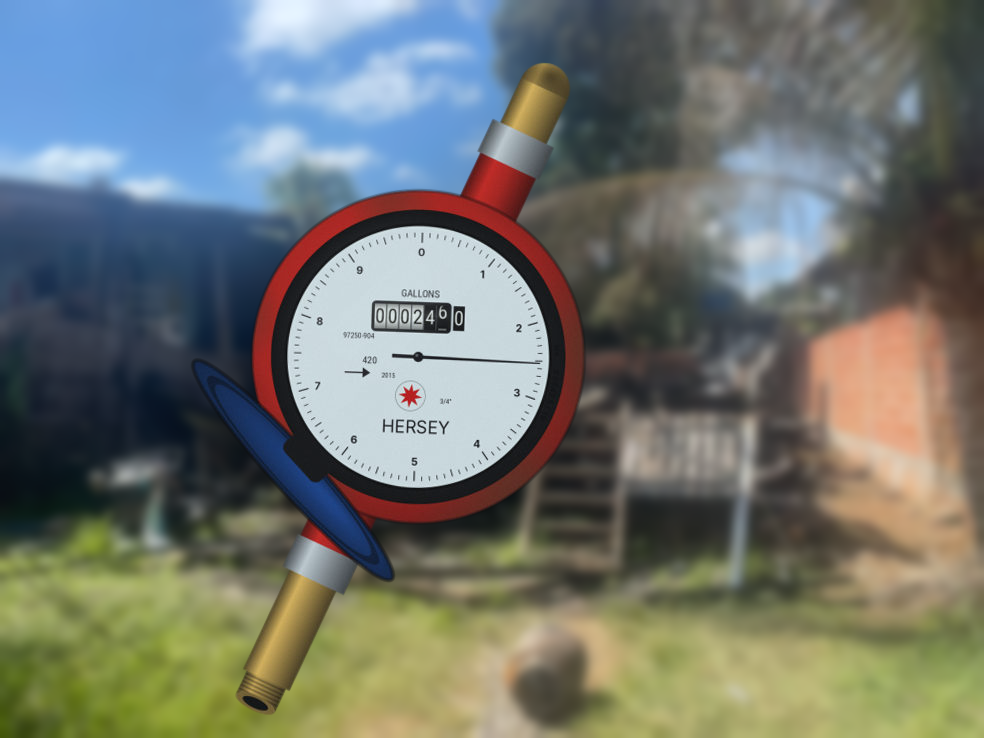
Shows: 2462.5 gal
